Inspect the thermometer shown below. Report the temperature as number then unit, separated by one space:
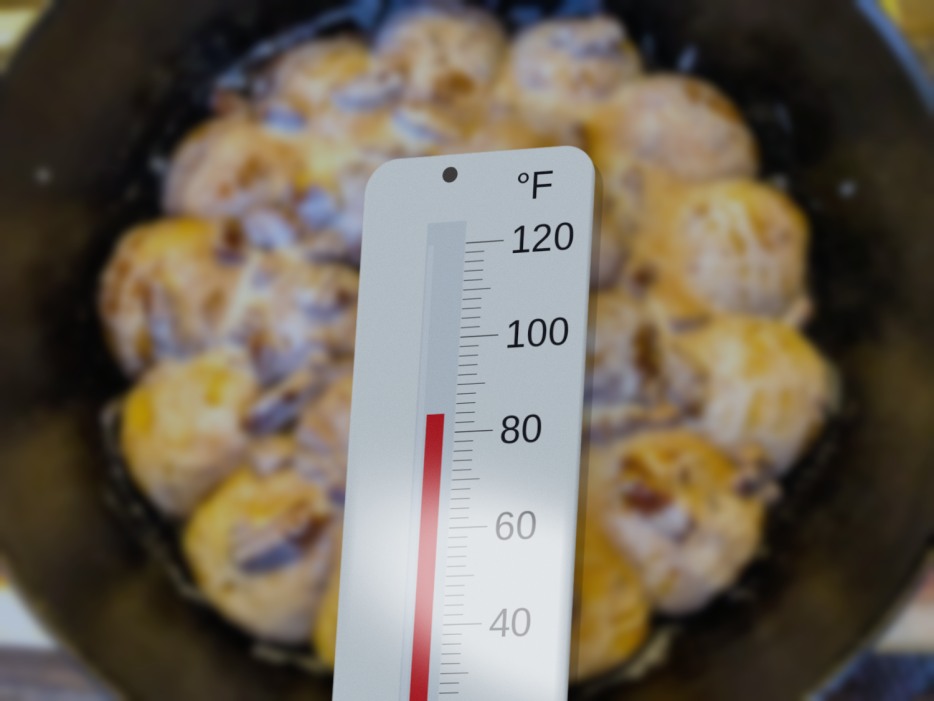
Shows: 84 °F
